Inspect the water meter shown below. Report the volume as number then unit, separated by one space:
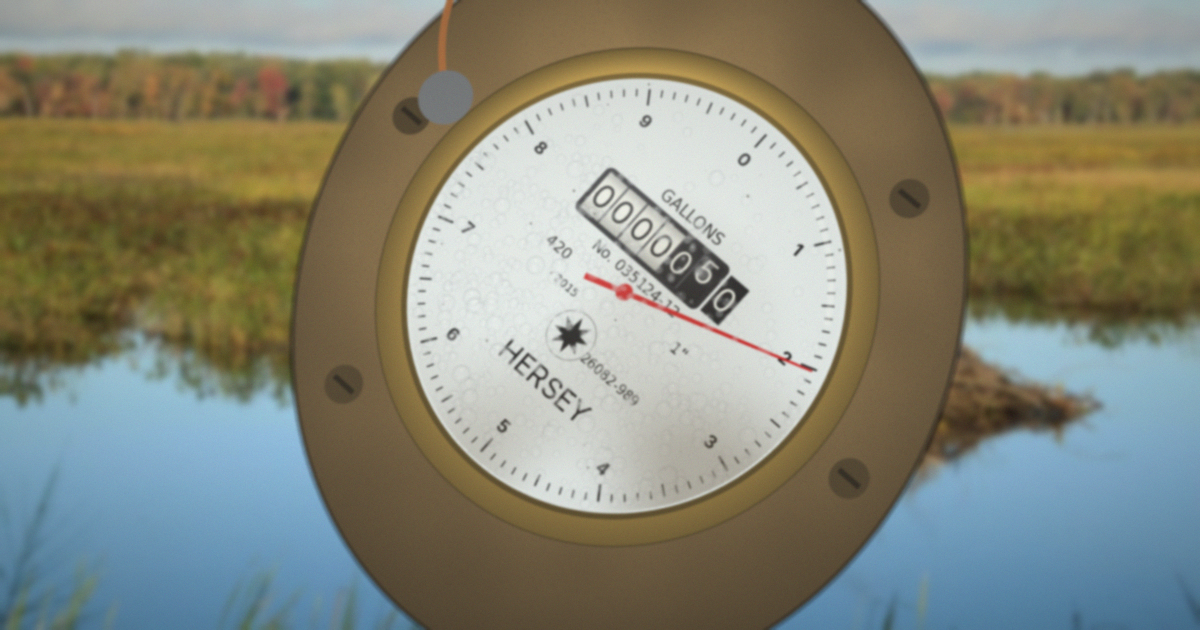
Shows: 52.0 gal
